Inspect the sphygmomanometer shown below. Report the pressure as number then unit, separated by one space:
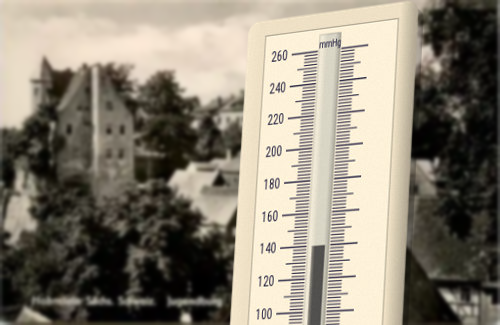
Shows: 140 mmHg
